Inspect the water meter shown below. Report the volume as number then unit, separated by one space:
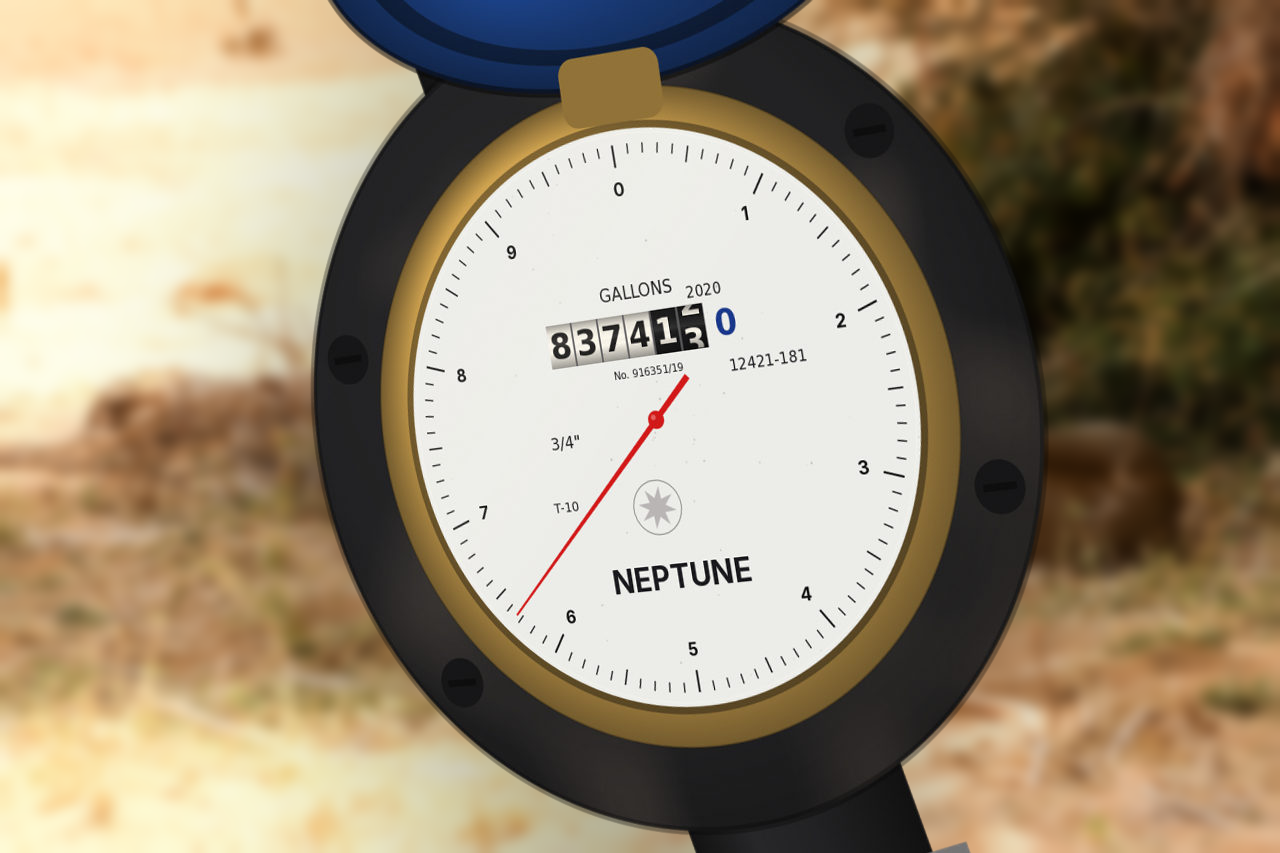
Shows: 8374126.3 gal
